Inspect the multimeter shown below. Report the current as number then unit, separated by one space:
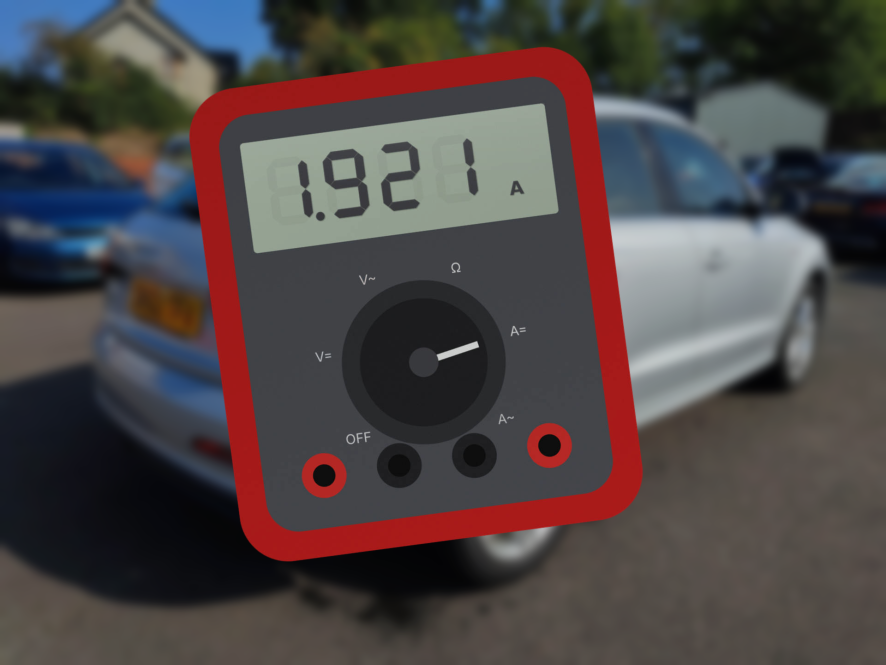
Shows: 1.921 A
